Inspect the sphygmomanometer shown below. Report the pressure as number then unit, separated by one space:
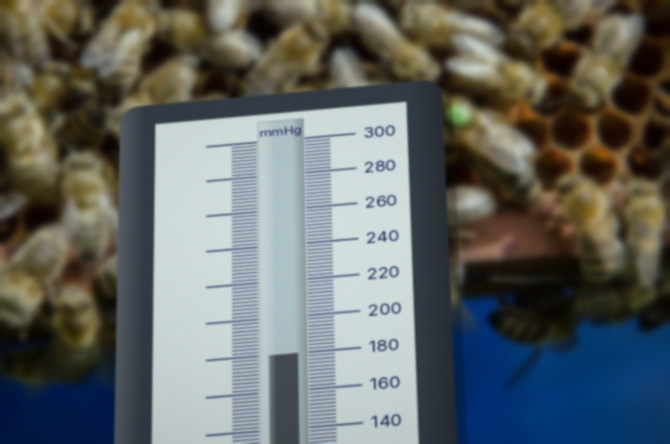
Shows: 180 mmHg
